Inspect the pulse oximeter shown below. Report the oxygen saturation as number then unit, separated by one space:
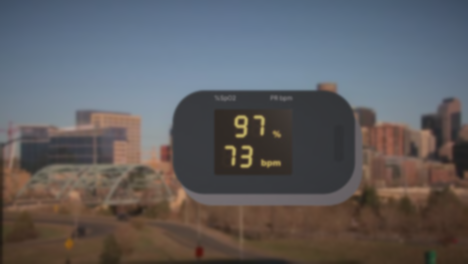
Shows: 97 %
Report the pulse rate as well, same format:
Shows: 73 bpm
